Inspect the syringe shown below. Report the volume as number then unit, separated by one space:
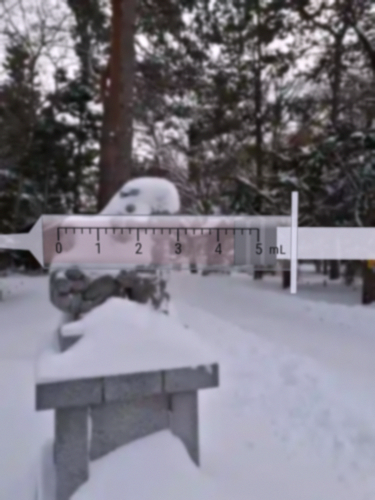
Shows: 4.4 mL
